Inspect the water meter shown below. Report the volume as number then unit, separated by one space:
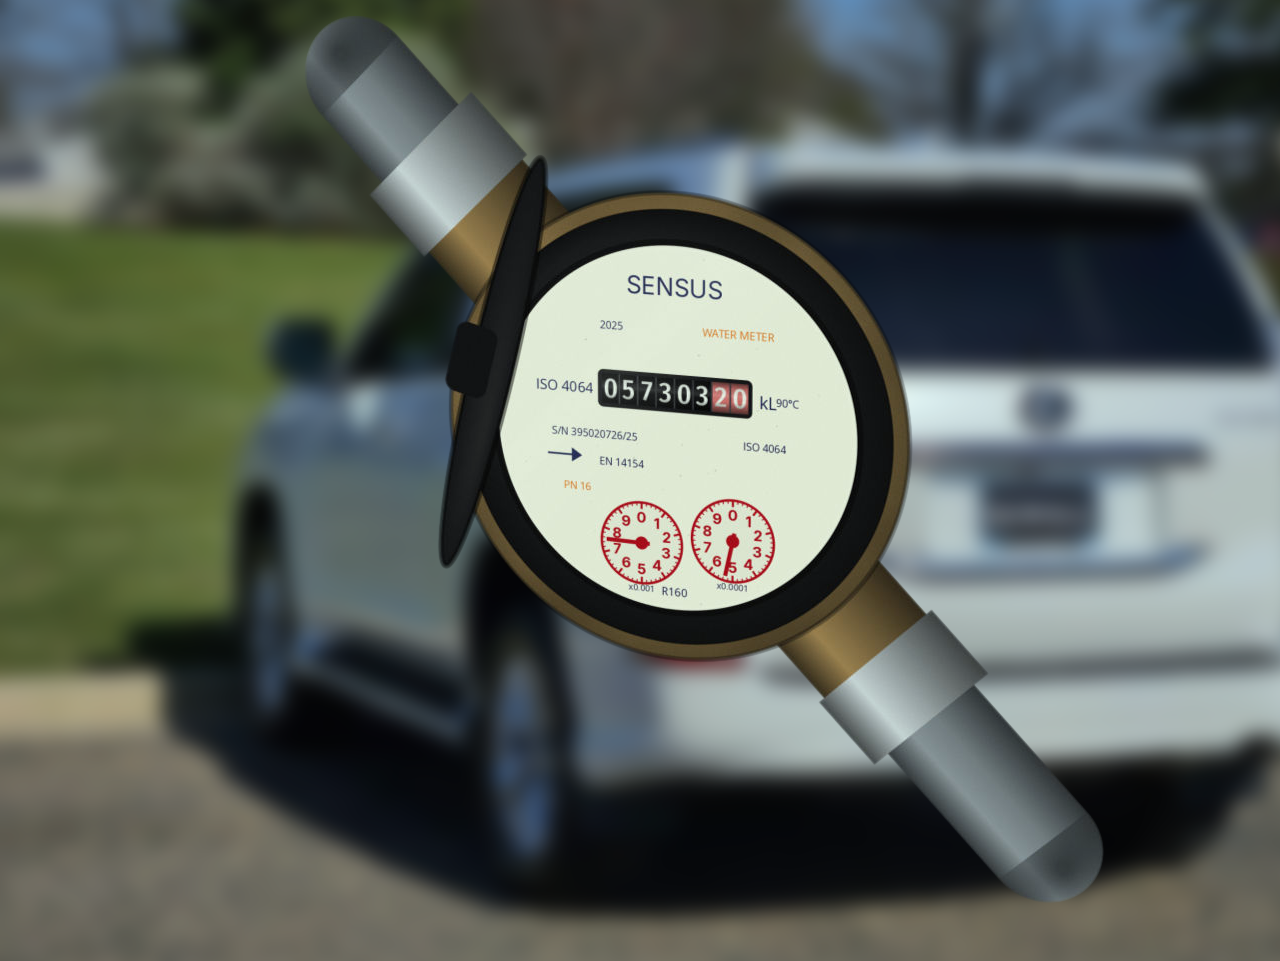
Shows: 57303.2075 kL
